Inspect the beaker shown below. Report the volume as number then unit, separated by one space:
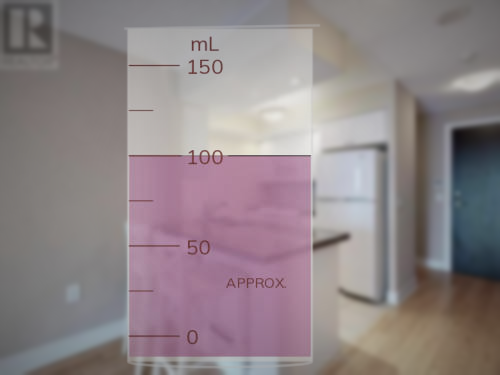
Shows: 100 mL
